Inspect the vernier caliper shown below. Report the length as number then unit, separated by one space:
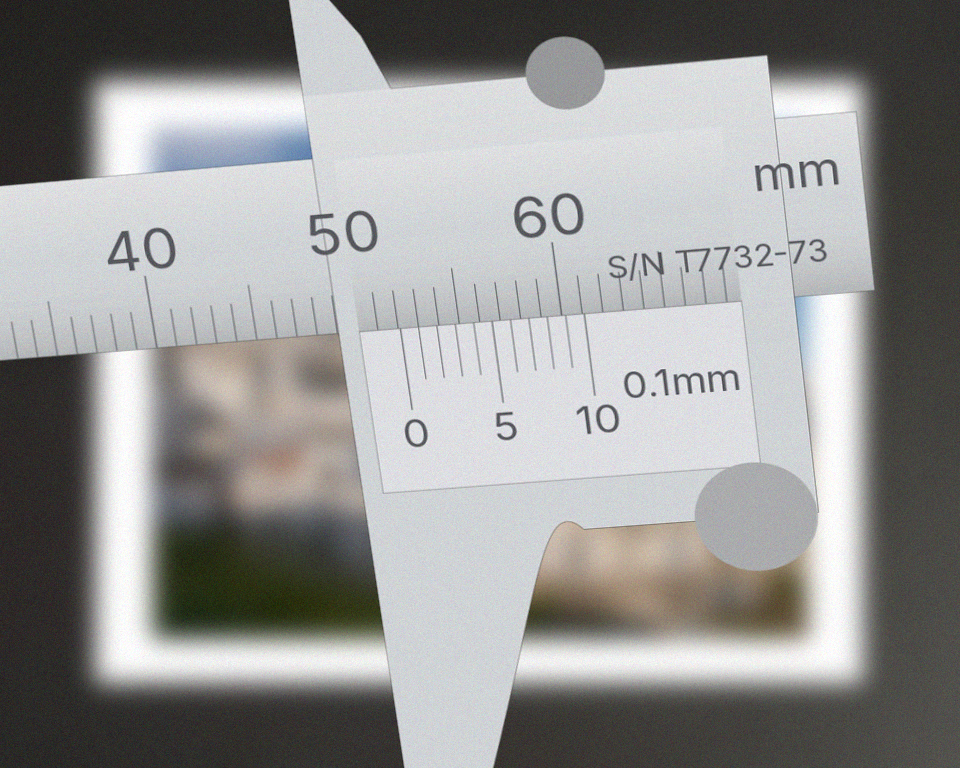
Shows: 52.1 mm
